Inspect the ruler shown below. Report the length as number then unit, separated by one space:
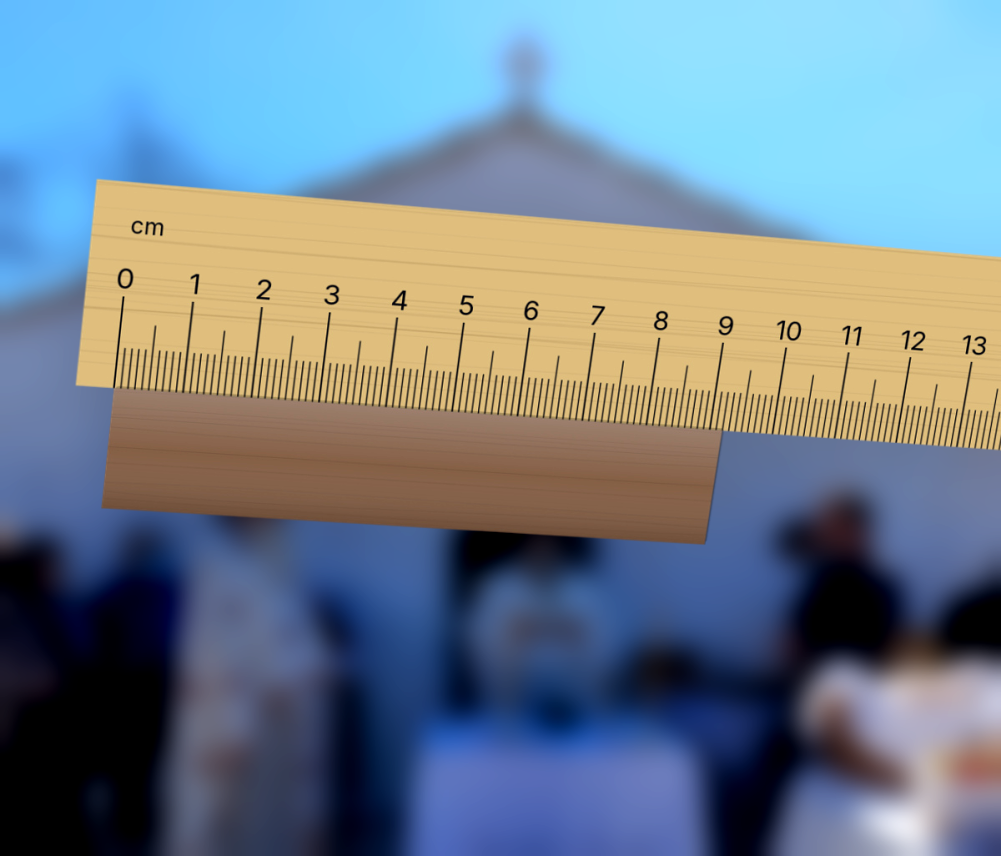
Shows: 9.2 cm
